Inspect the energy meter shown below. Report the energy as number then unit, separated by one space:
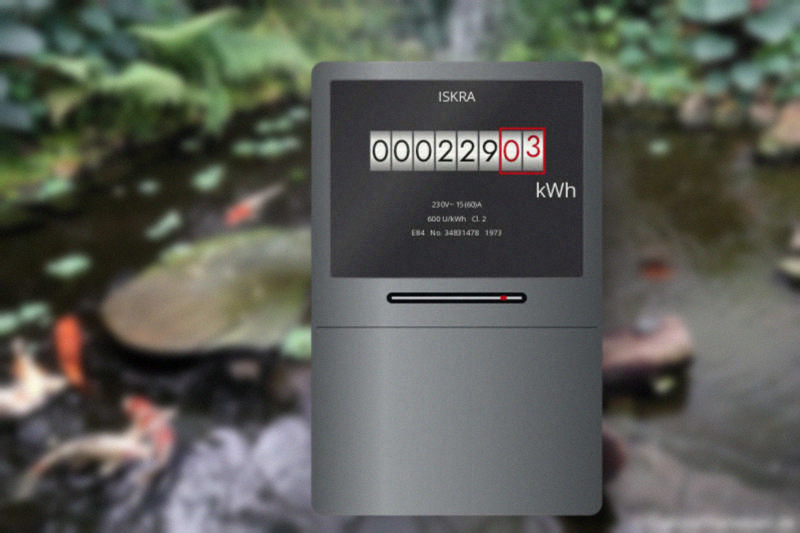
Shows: 229.03 kWh
